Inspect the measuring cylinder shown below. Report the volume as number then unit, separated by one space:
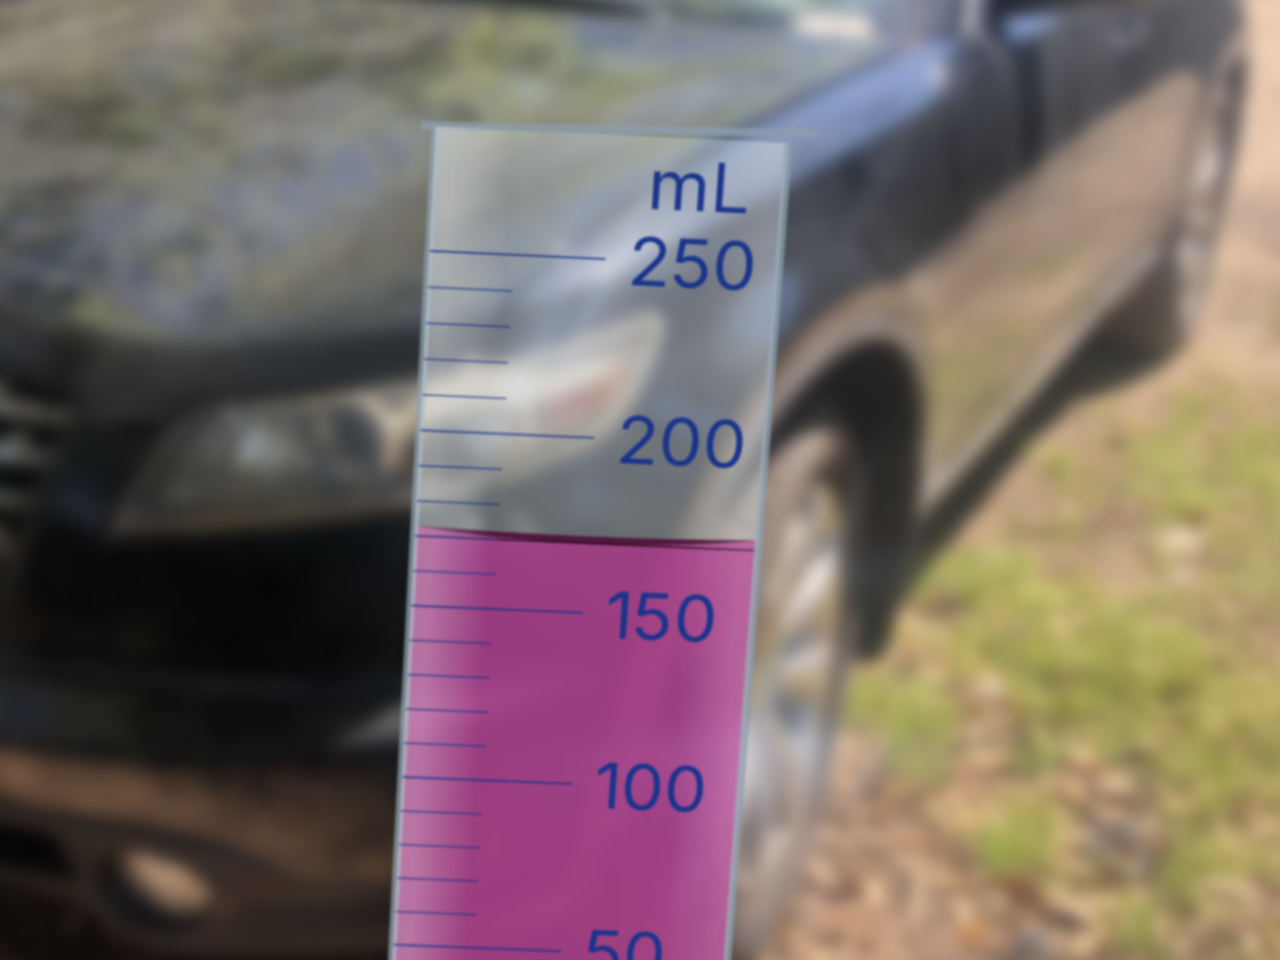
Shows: 170 mL
